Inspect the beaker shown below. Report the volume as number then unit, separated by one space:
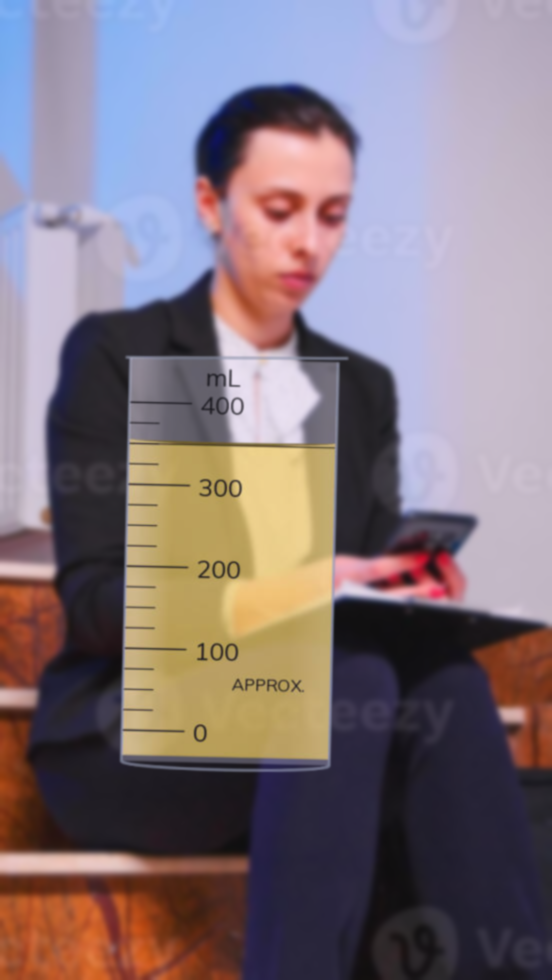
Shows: 350 mL
